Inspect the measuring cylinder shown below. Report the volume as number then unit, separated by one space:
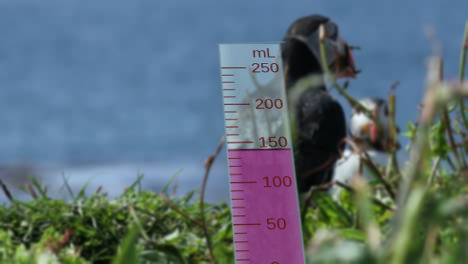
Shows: 140 mL
